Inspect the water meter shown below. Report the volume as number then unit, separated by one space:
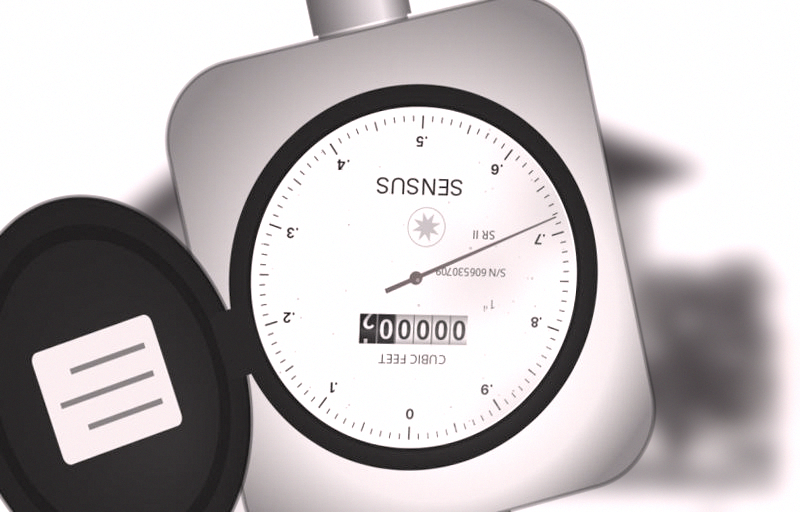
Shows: 1.68 ft³
